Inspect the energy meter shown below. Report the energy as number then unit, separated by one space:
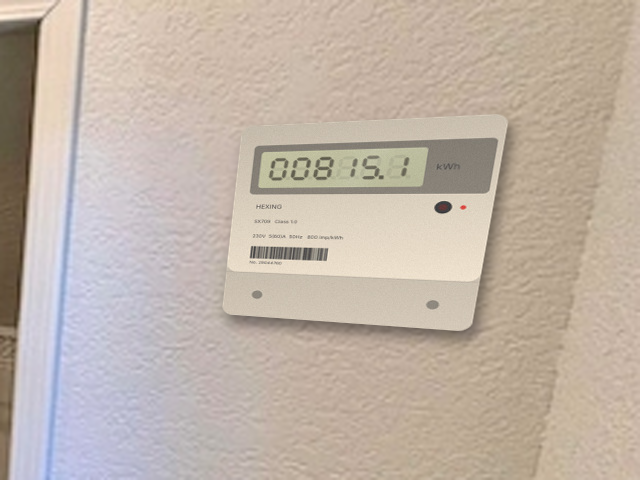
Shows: 815.1 kWh
